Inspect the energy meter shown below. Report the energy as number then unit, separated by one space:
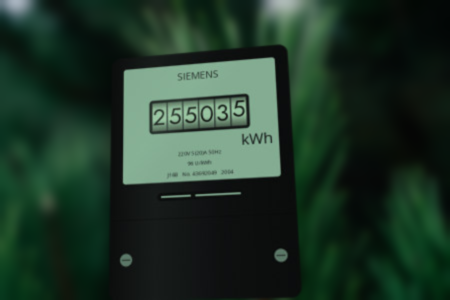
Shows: 255035 kWh
